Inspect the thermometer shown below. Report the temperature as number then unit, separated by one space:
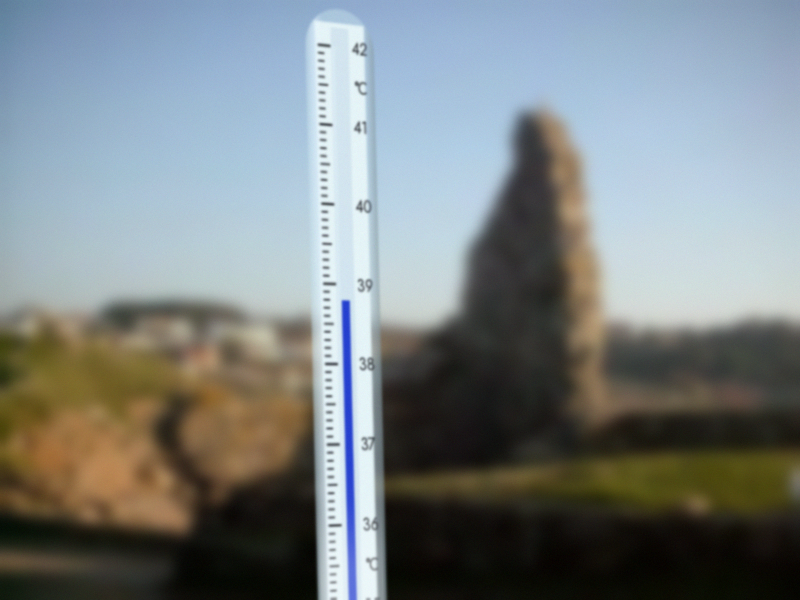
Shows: 38.8 °C
